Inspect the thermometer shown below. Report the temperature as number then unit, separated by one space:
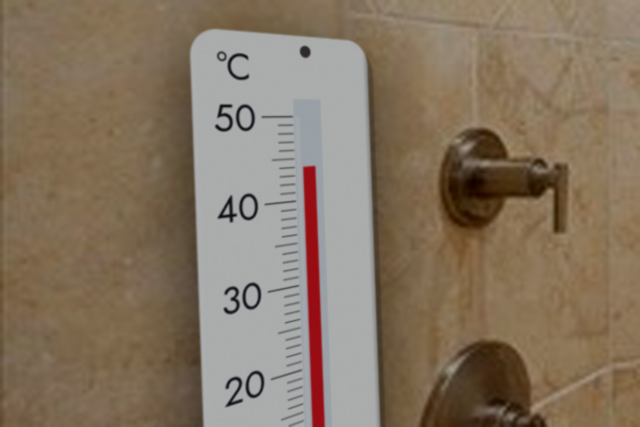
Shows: 44 °C
